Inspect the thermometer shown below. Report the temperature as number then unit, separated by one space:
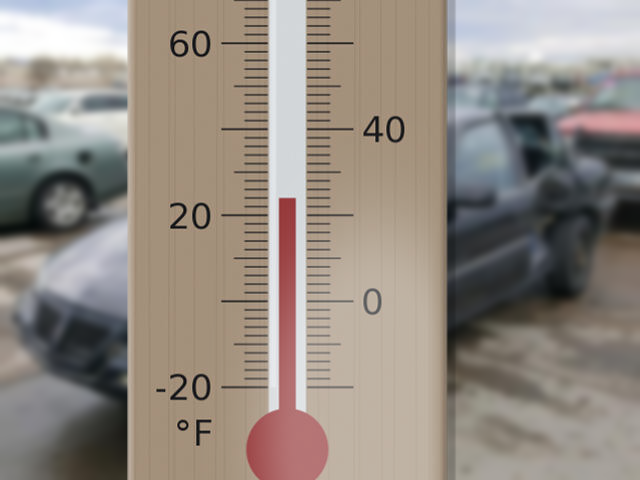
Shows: 24 °F
